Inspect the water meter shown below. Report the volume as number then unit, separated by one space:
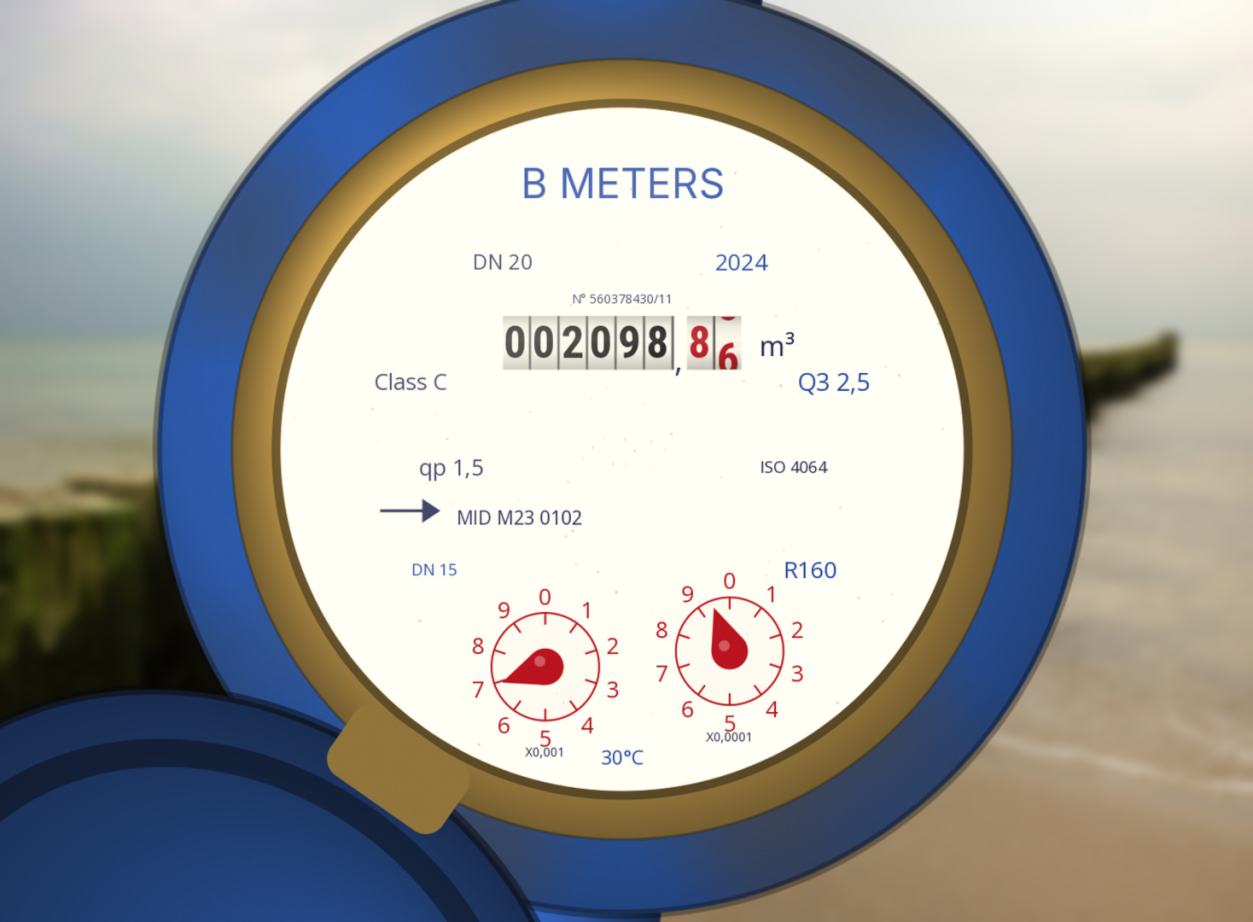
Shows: 2098.8569 m³
